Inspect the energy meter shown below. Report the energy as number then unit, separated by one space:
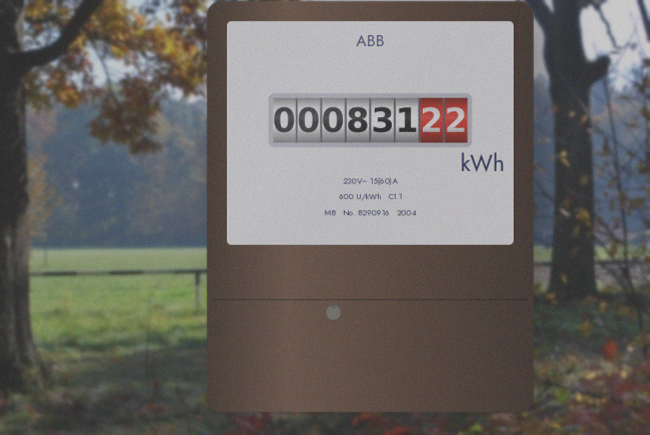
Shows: 831.22 kWh
